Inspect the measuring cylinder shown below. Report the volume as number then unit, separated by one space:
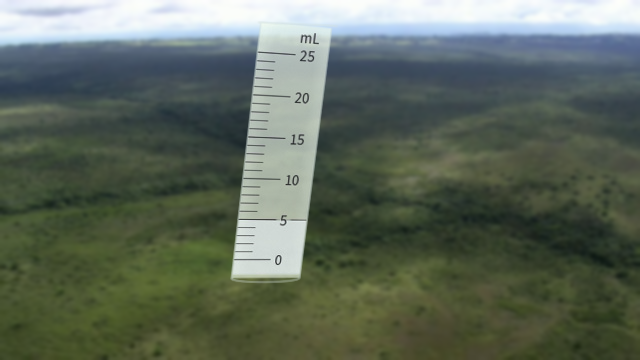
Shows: 5 mL
